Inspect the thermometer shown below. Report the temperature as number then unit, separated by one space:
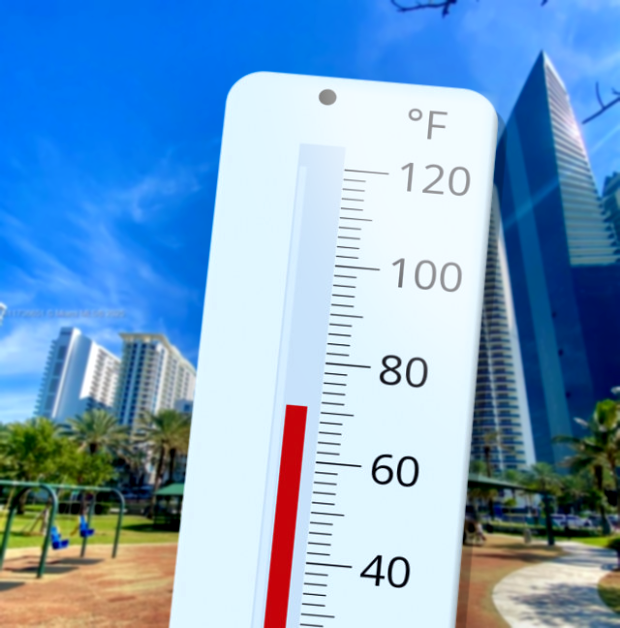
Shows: 71 °F
